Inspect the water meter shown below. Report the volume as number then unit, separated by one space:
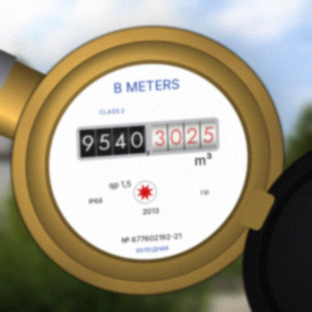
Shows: 9540.3025 m³
